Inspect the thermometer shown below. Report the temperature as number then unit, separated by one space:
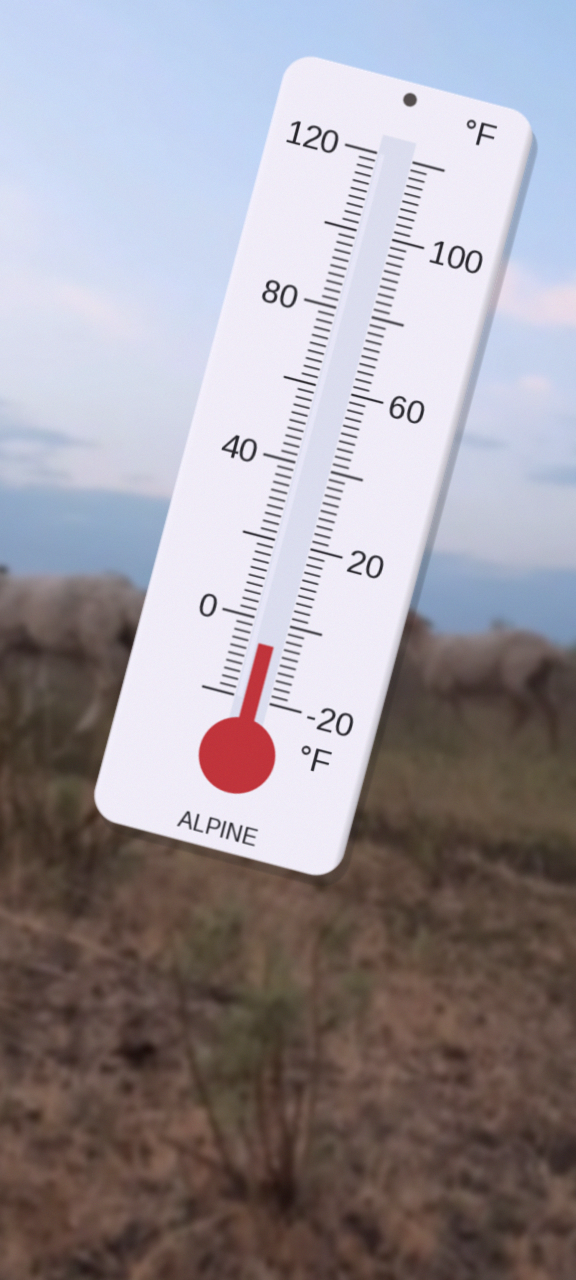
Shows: -6 °F
